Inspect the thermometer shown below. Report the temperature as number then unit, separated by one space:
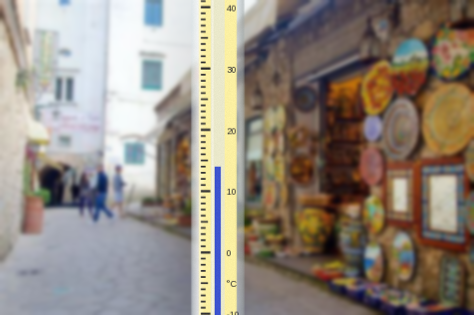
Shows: 14 °C
